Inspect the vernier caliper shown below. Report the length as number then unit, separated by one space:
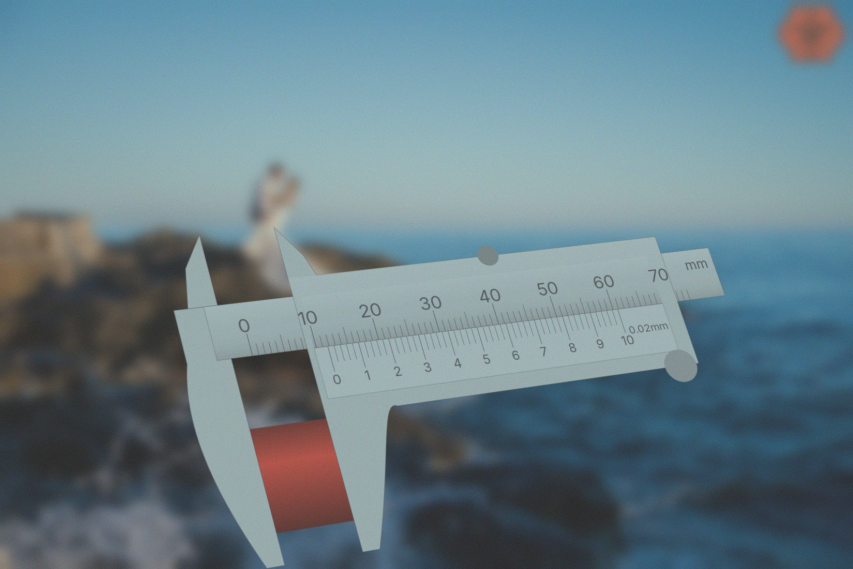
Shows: 11.8 mm
